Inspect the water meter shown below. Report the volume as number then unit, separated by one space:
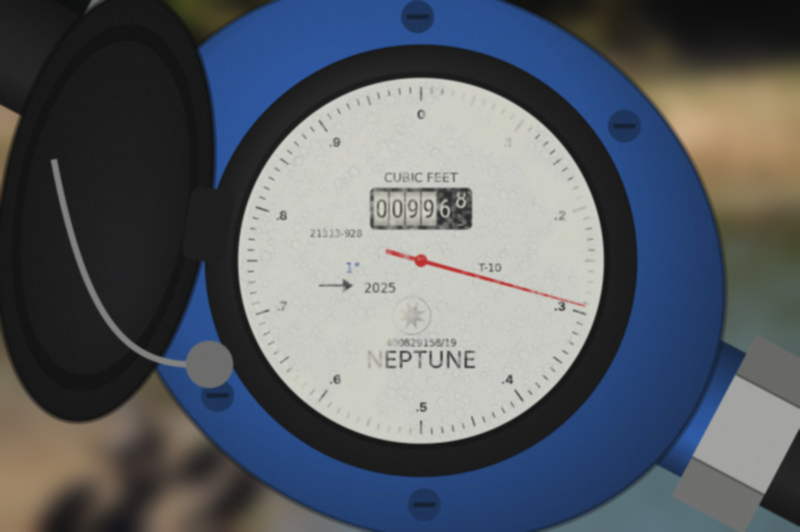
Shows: 9968.29 ft³
